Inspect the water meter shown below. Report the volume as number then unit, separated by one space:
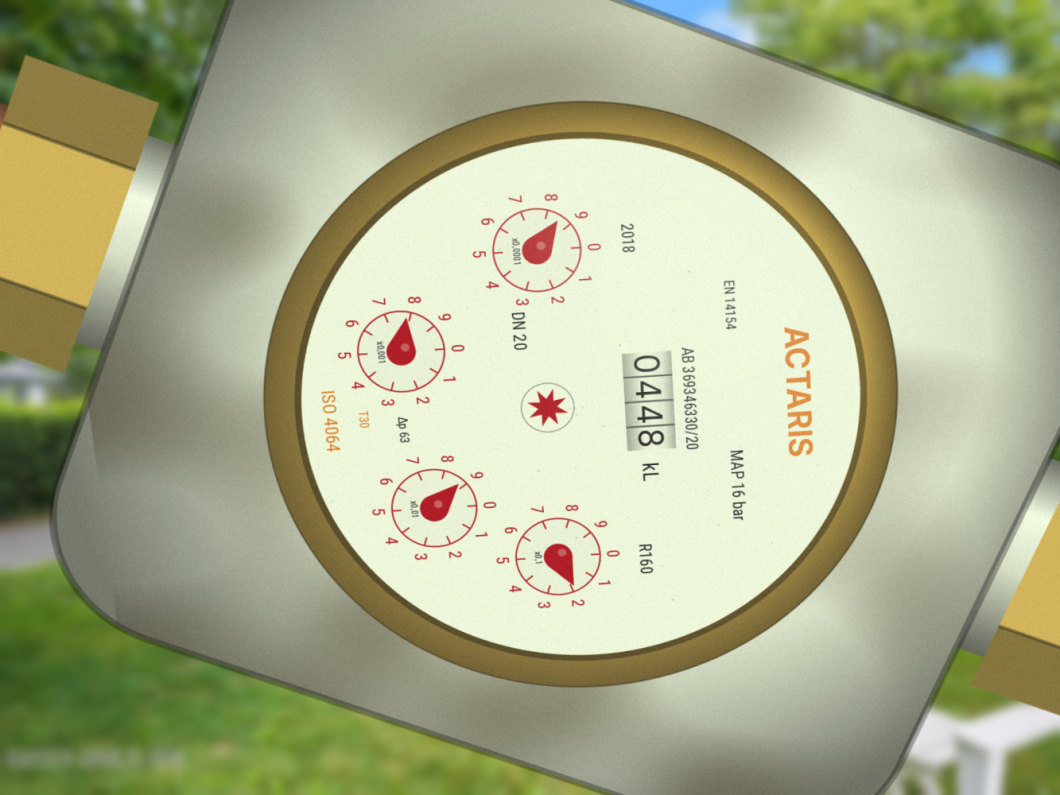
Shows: 448.1878 kL
